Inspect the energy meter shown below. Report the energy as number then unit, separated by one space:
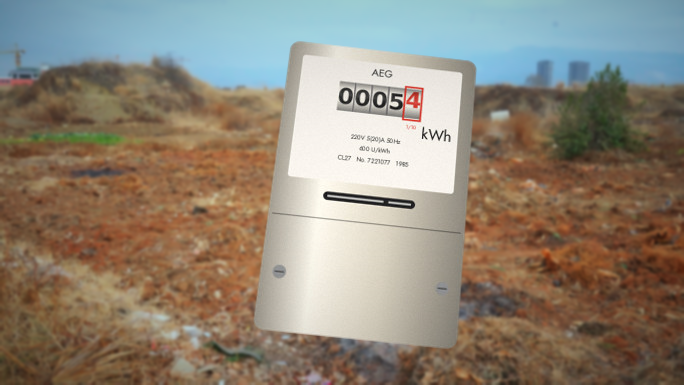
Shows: 5.4 kWh
